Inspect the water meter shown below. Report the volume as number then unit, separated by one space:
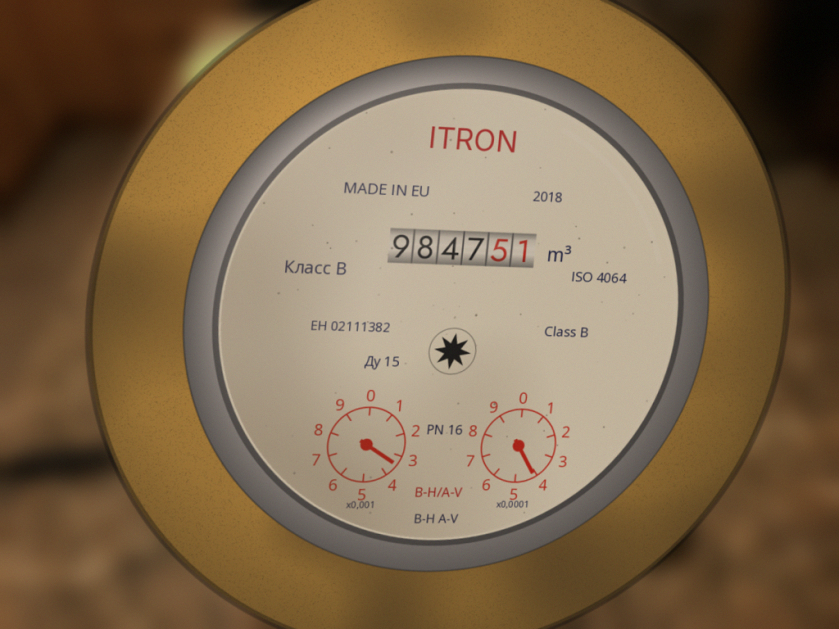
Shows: 9847.5134 m³
